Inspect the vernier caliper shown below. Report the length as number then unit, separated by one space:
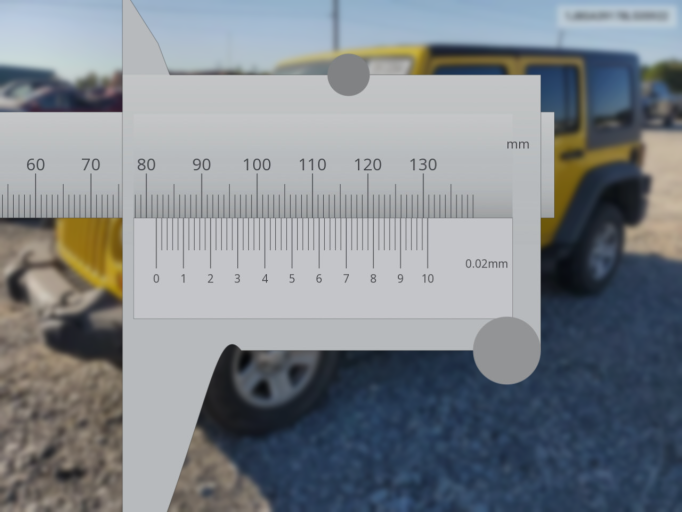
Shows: 81.8 mm
